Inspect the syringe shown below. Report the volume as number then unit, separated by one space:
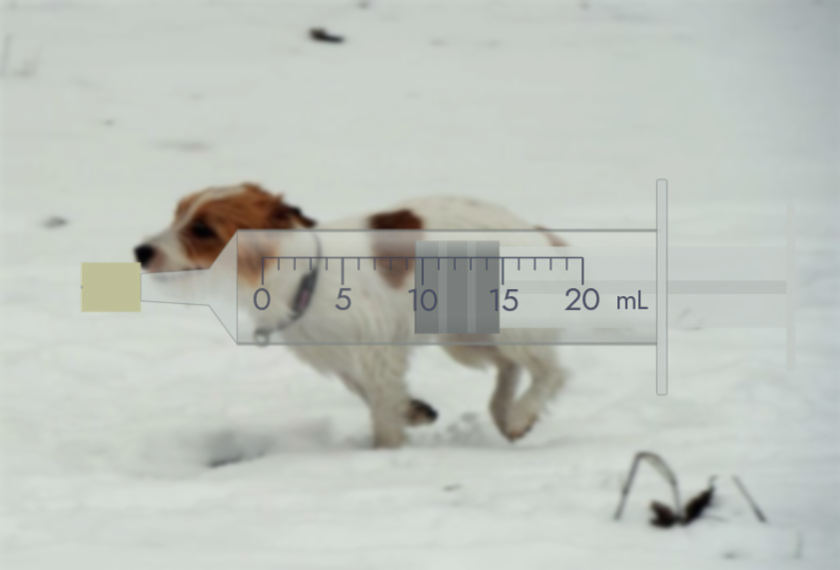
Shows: 9.5 mL
